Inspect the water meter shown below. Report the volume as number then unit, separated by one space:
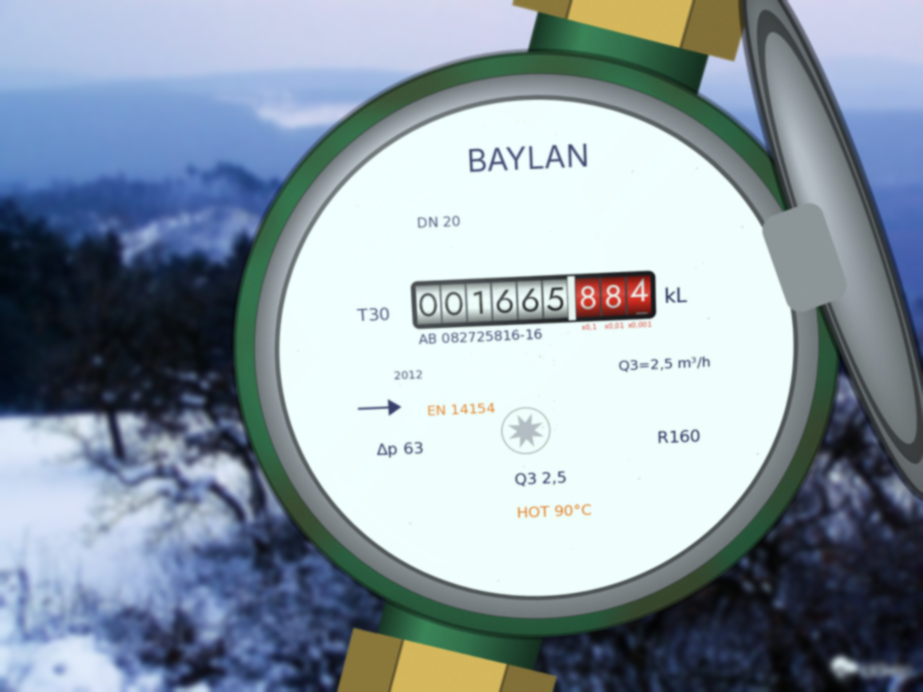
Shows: 1665.884 kL
